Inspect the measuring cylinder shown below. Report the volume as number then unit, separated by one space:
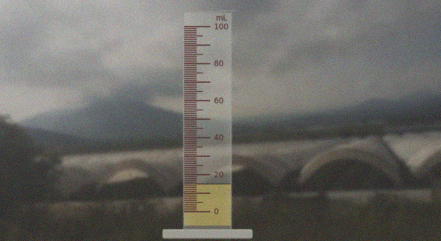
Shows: 15 mL
